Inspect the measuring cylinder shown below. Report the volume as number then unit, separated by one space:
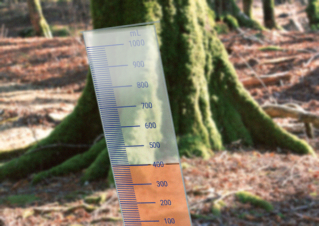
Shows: 400 mL
